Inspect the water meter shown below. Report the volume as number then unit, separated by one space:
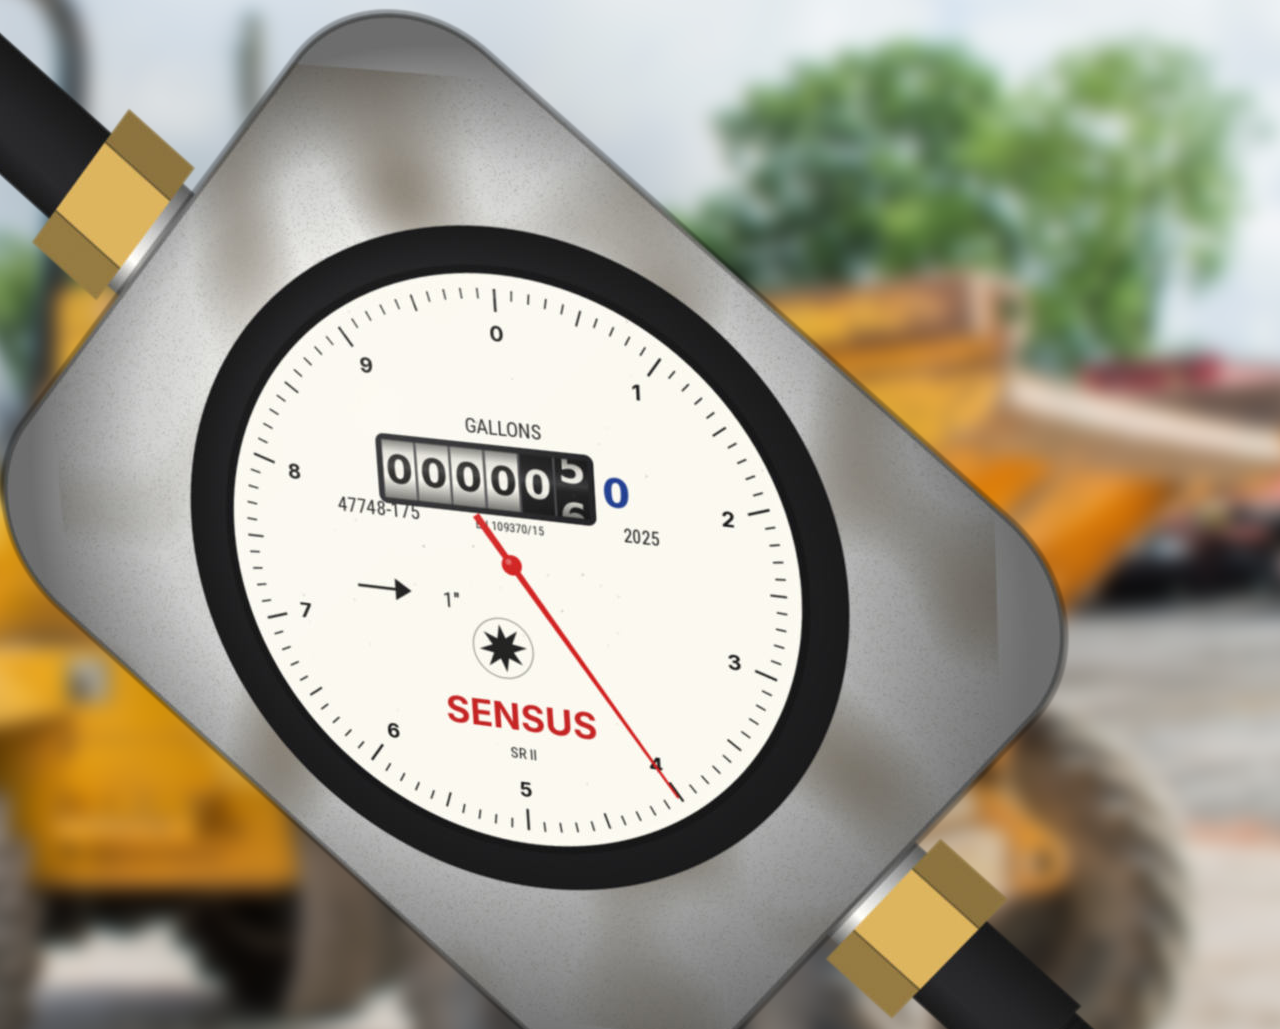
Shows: 54.0 gal
